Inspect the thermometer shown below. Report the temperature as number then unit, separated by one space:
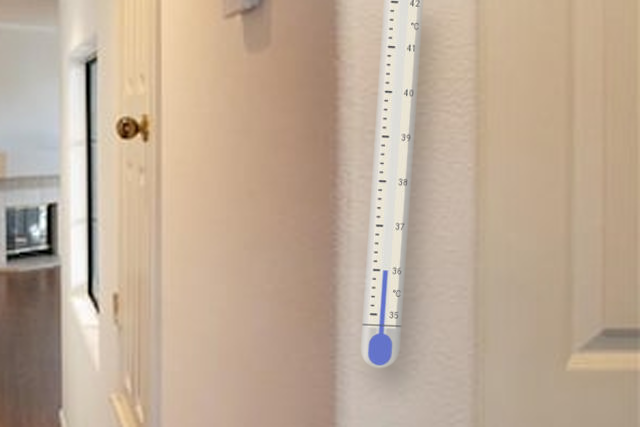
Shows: 36 °C
